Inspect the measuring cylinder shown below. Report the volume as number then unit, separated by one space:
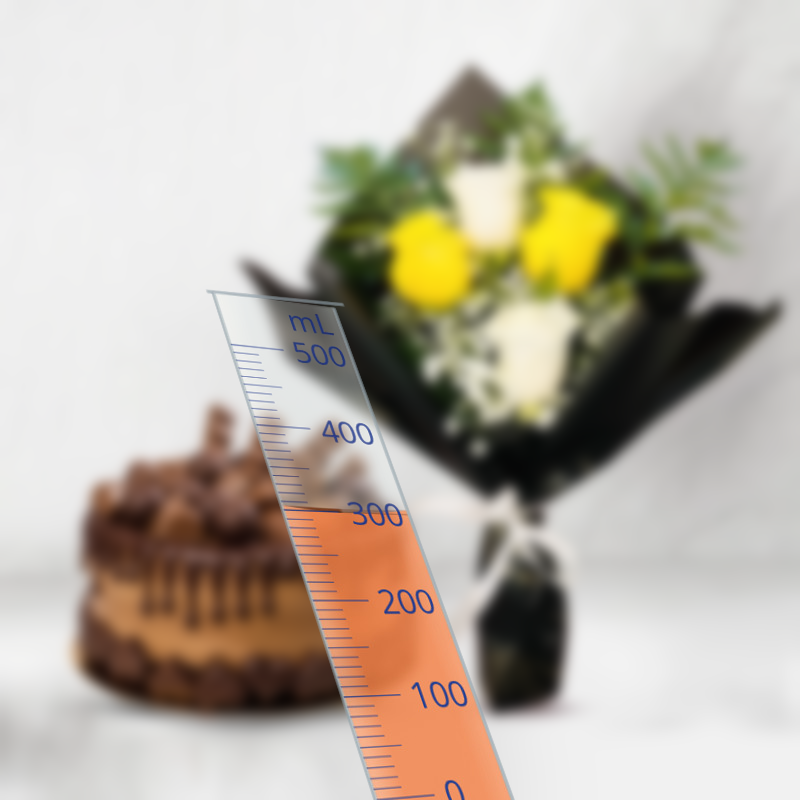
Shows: 300 mL
